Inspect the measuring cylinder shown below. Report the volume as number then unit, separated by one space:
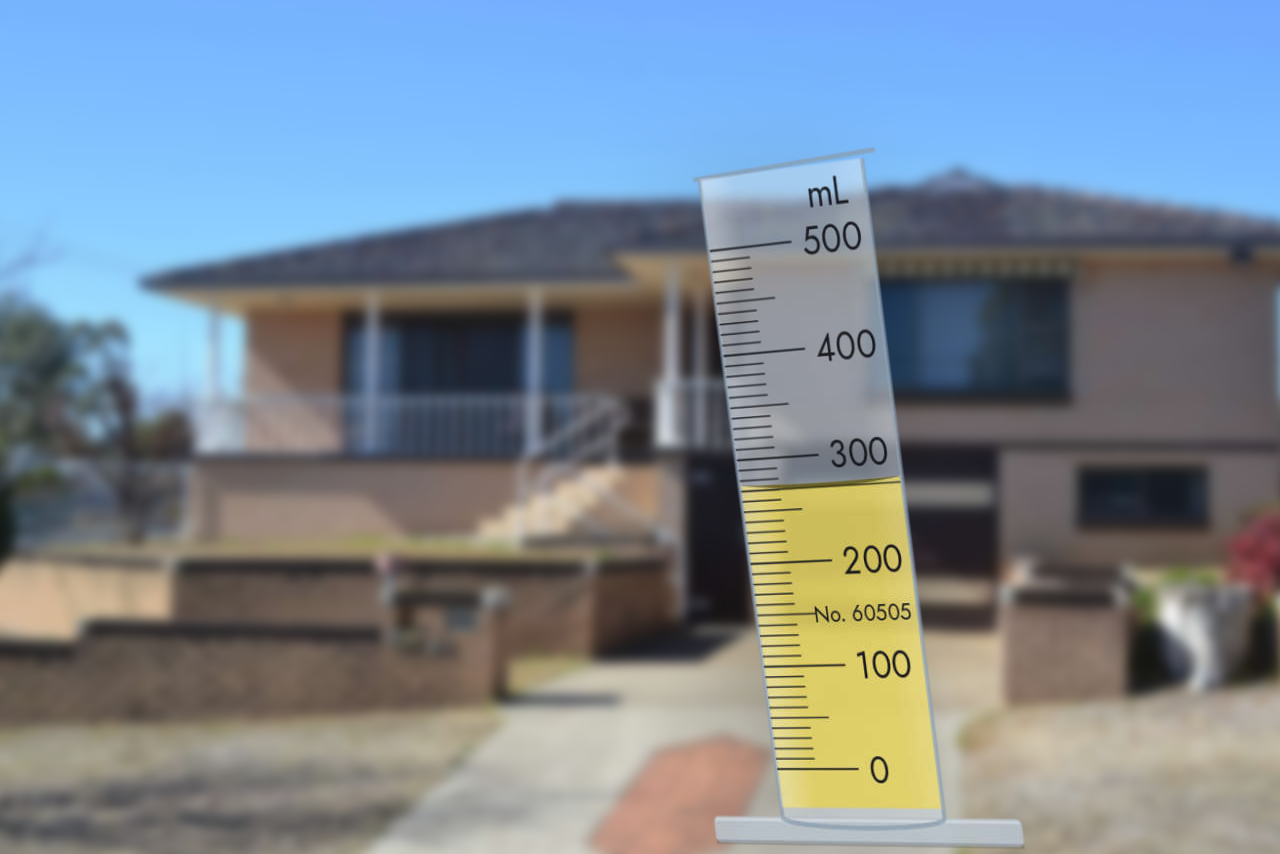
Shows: 270 mL
